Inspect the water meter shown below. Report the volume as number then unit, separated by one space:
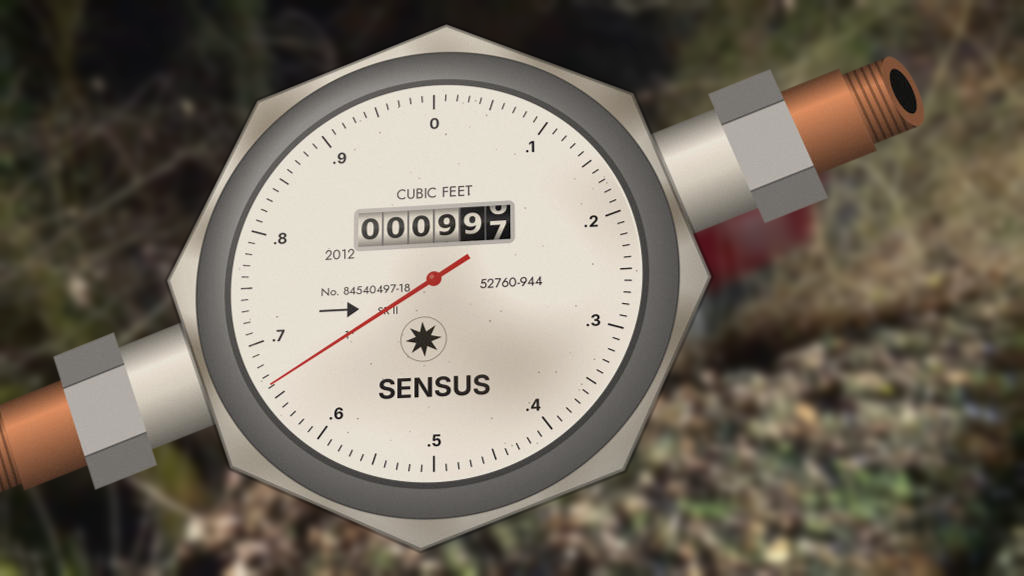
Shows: 996.66 ft³
